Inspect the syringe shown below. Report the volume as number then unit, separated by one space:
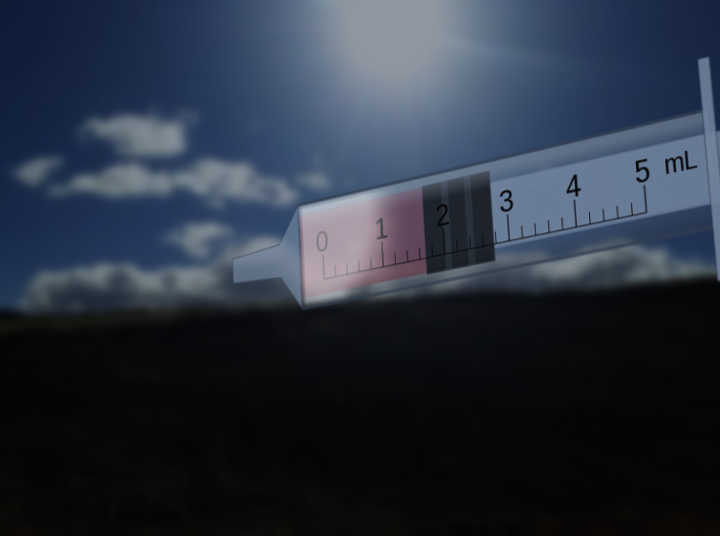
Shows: 1.7 mL
